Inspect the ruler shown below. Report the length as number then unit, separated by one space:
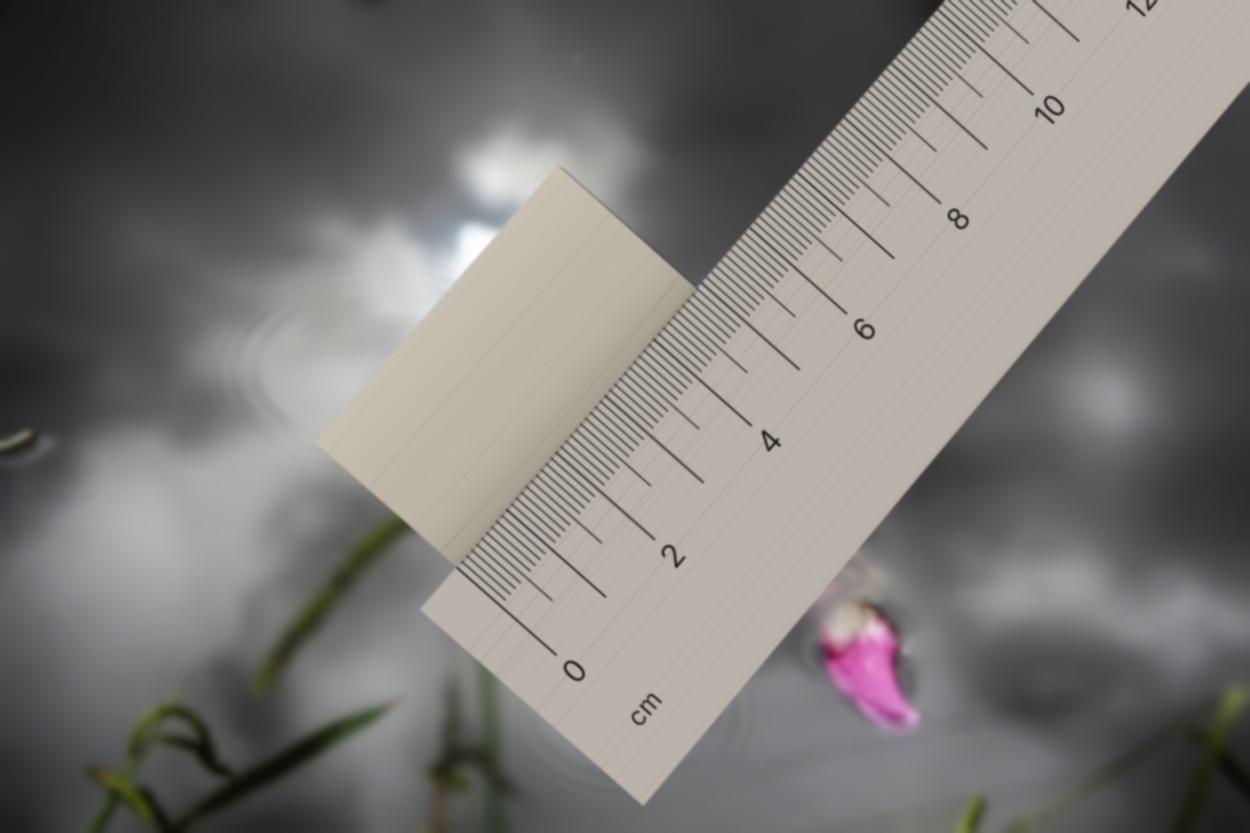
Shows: 4.9 cm
